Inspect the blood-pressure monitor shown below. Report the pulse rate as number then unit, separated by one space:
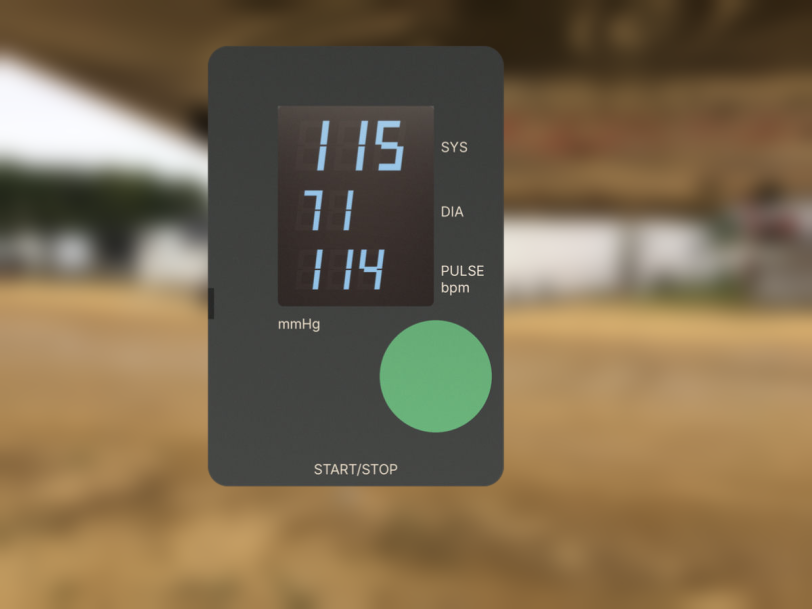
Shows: 114 bpm
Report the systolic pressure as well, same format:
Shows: 115 mmHg
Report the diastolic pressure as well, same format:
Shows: 71 mmHg
